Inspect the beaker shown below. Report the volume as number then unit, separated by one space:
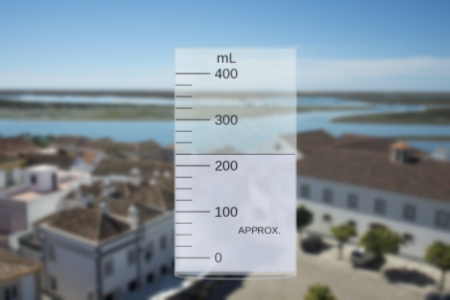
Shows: 225 mL
